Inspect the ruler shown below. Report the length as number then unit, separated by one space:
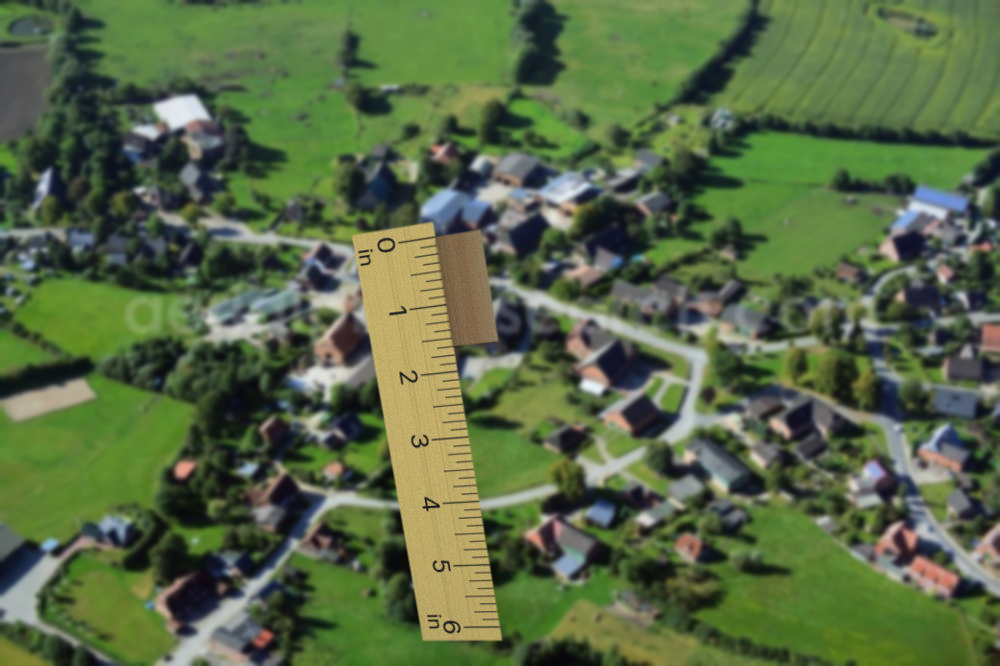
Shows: 1.625 in
